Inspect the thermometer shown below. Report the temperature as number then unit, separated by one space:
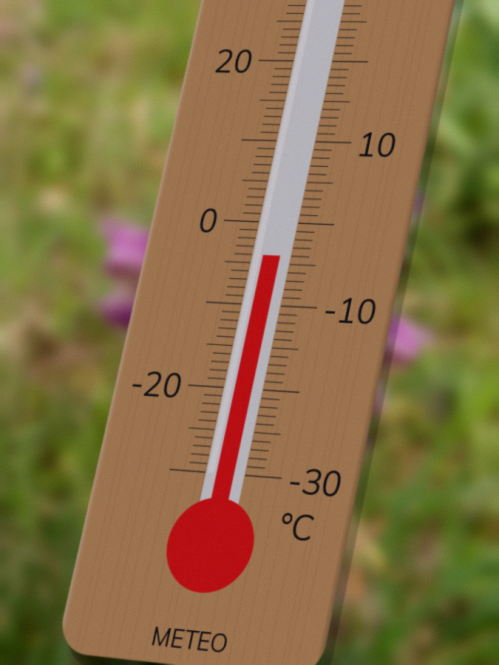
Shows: -4 °C
